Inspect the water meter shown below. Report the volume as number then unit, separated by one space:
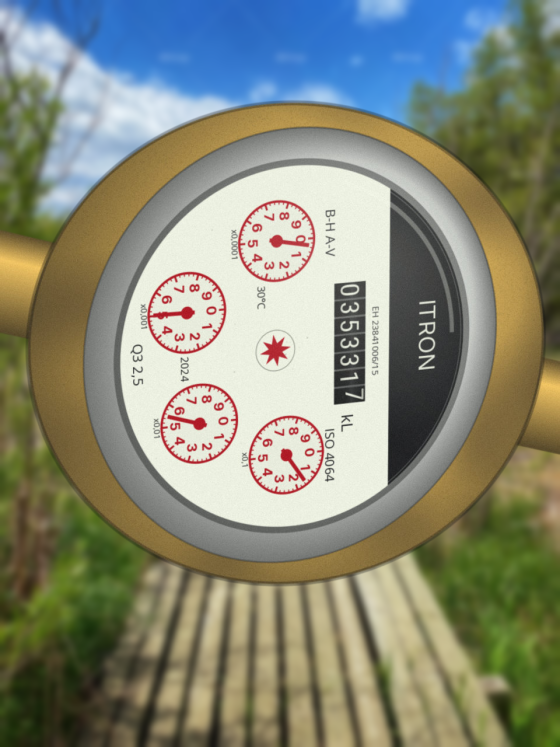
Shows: 353317.1550 kL
